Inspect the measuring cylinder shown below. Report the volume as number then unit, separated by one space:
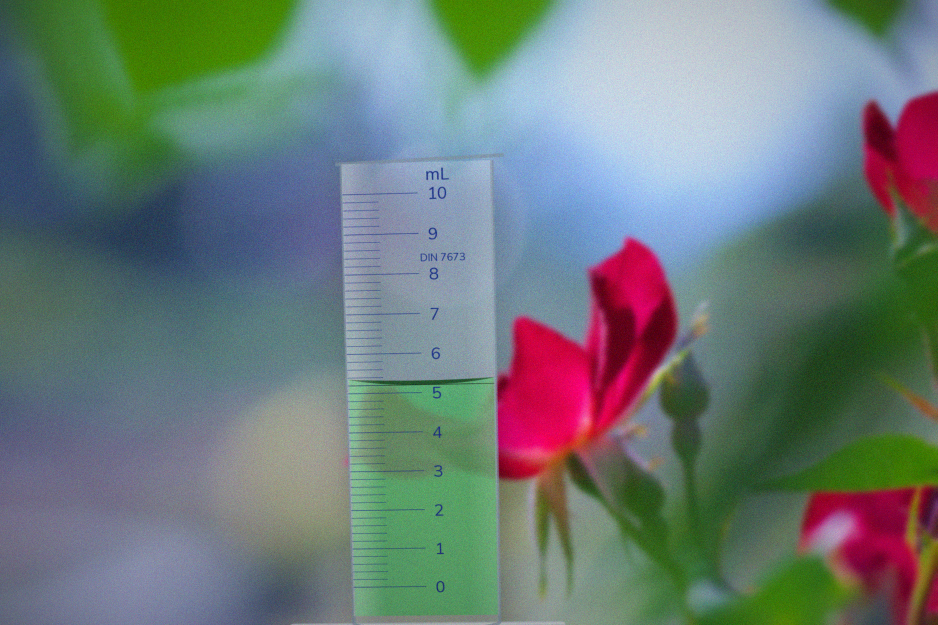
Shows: 5.2 mL
